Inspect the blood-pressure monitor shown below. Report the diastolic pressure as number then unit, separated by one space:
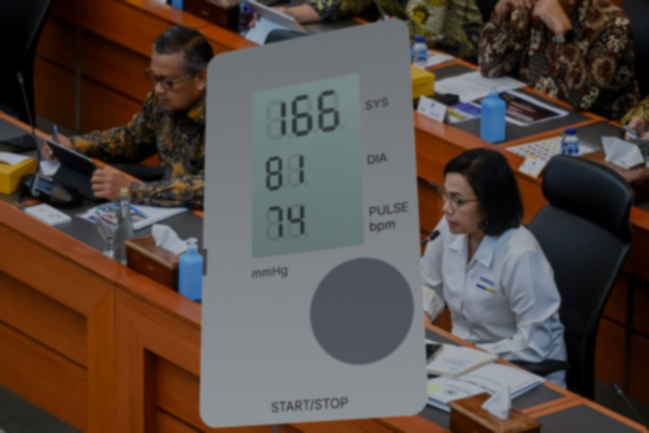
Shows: 81 mmHg
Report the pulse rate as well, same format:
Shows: 74 bpm
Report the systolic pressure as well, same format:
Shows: 166 mmHg
